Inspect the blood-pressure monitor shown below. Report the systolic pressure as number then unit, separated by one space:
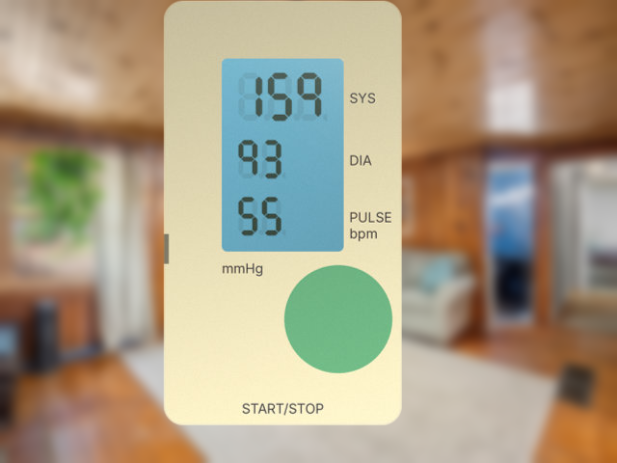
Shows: 159 mmHg
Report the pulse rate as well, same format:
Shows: 55 bpm
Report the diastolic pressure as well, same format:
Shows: 93 mmHg
